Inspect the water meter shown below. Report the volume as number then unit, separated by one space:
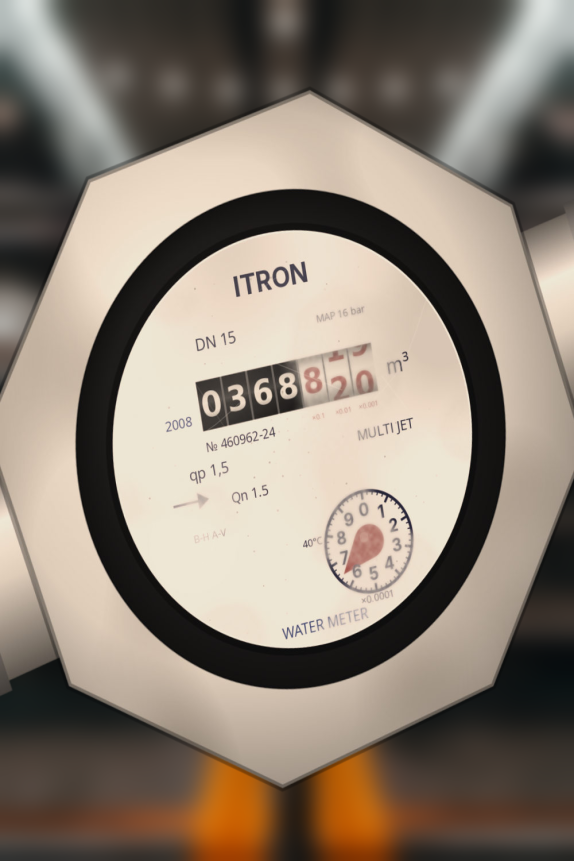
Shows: 368.8196 m³
